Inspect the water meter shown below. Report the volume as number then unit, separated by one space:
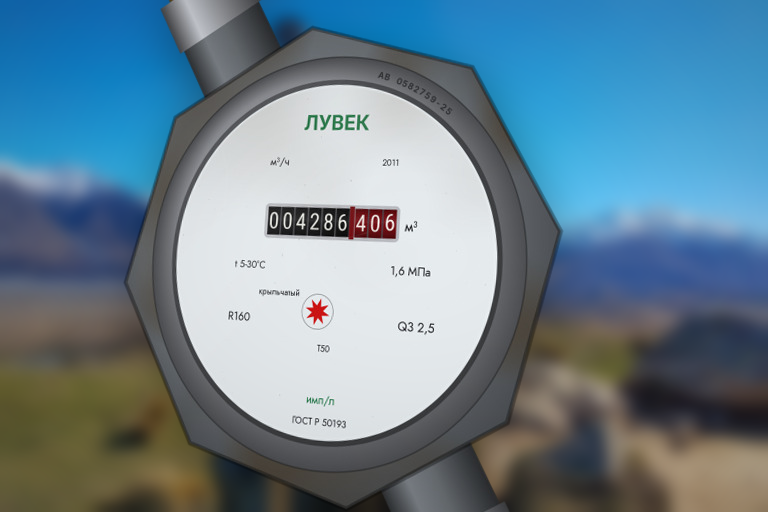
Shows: 4286.406 m³
